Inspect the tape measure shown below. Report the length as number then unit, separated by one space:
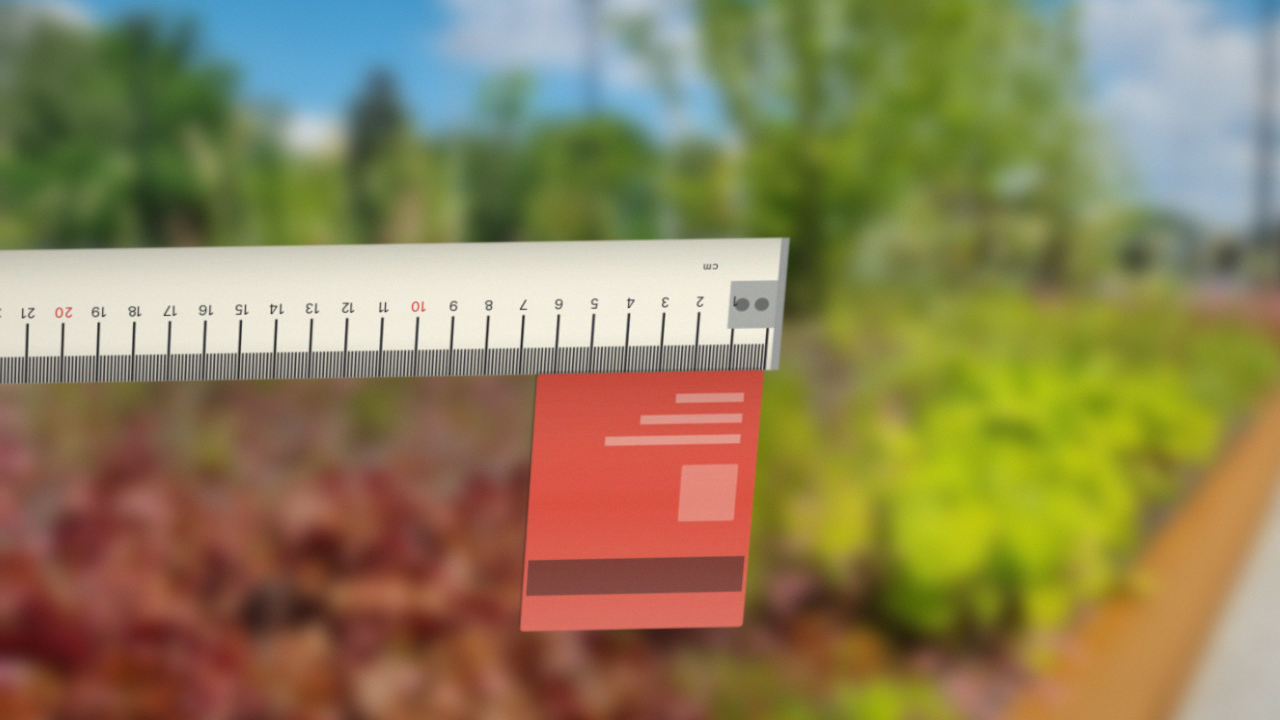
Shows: 6.5 cm
